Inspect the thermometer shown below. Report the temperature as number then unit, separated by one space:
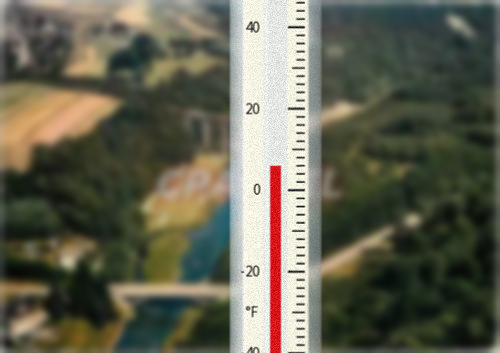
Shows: 6 °F
